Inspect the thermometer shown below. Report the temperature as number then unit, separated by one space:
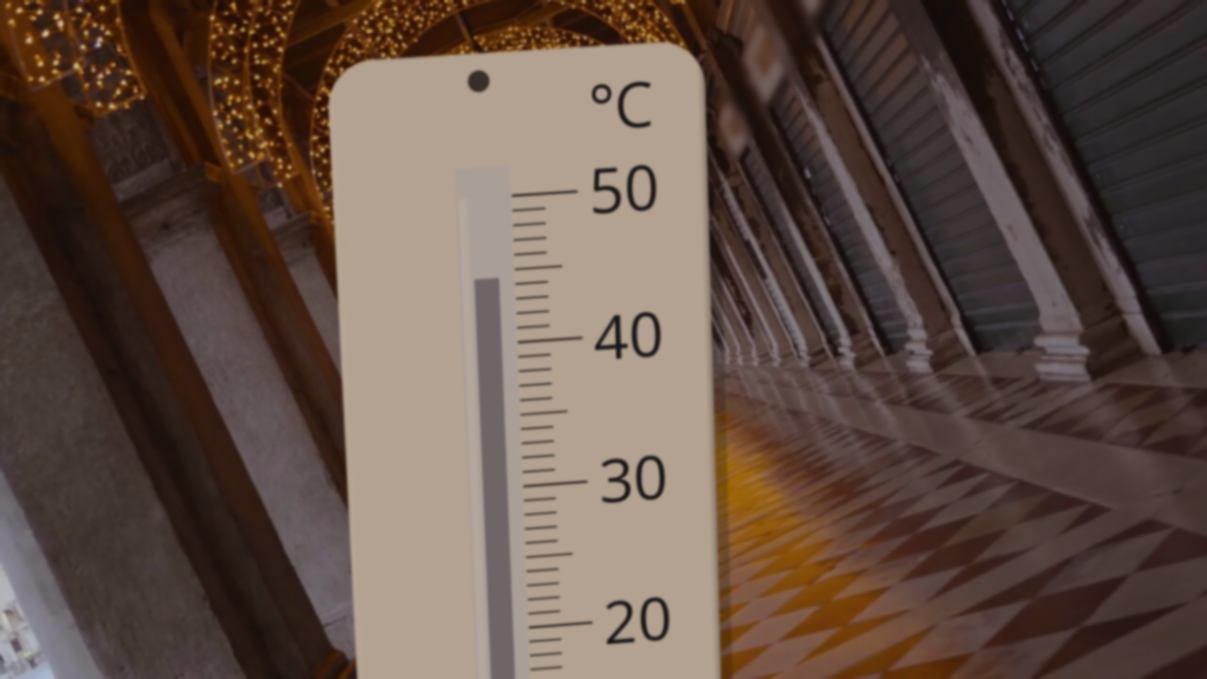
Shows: 44.5 °C
